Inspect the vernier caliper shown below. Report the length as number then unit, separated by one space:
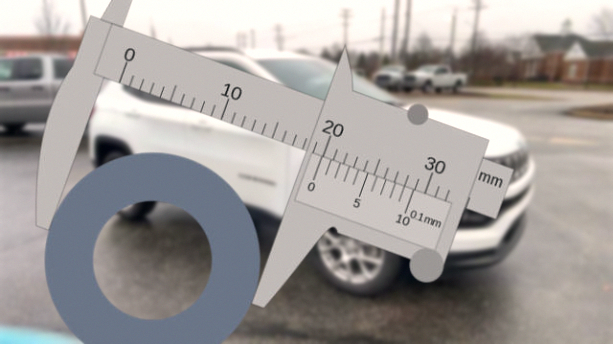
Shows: 19.9 mm
